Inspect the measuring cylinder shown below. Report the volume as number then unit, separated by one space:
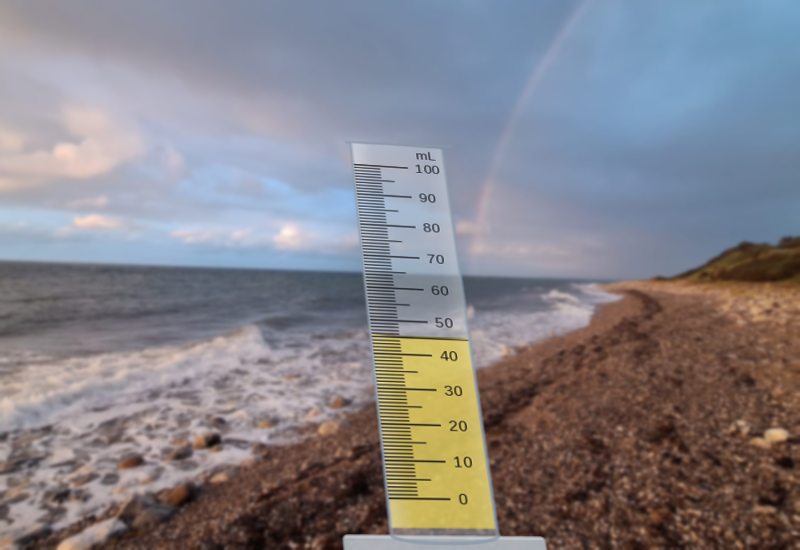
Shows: 45 mL
